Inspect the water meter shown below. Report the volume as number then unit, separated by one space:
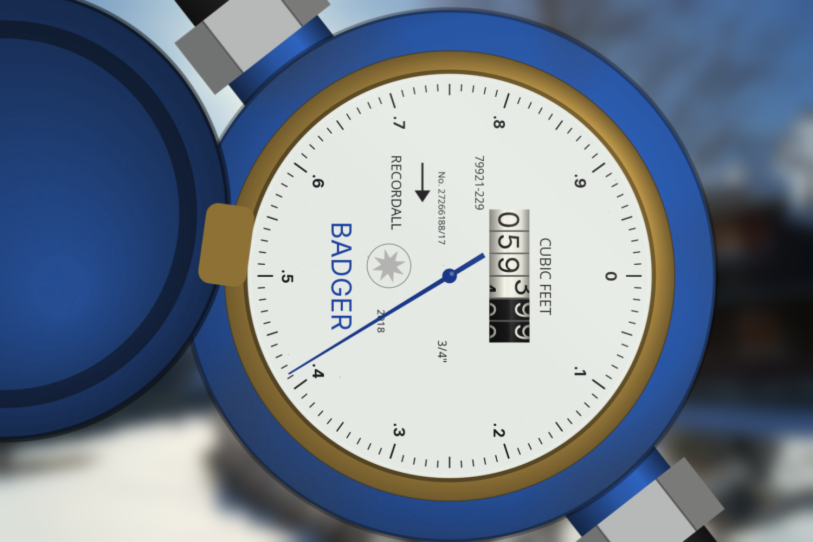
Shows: 59399.41 ft³
